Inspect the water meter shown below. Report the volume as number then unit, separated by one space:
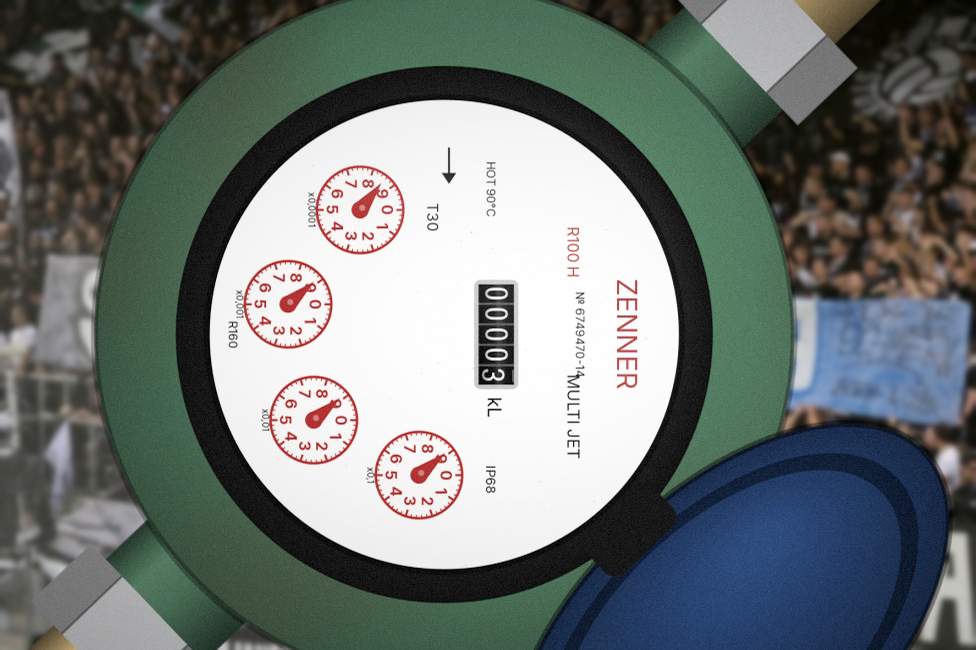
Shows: 2.8888 kL
